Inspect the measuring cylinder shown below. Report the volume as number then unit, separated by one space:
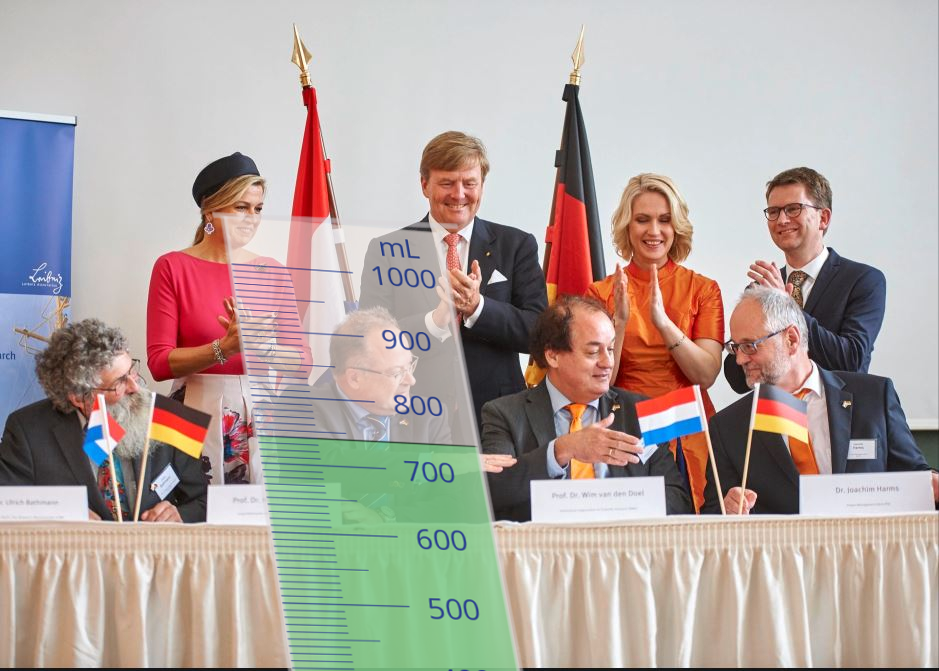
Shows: 740 mL
